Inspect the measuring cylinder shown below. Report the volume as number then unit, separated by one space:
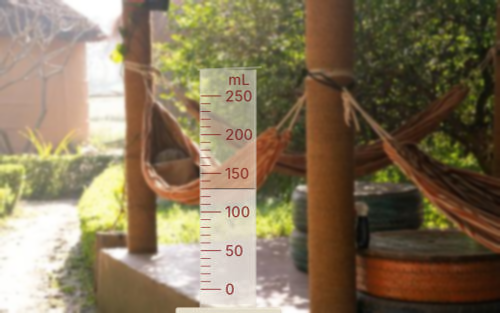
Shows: 130 mL
